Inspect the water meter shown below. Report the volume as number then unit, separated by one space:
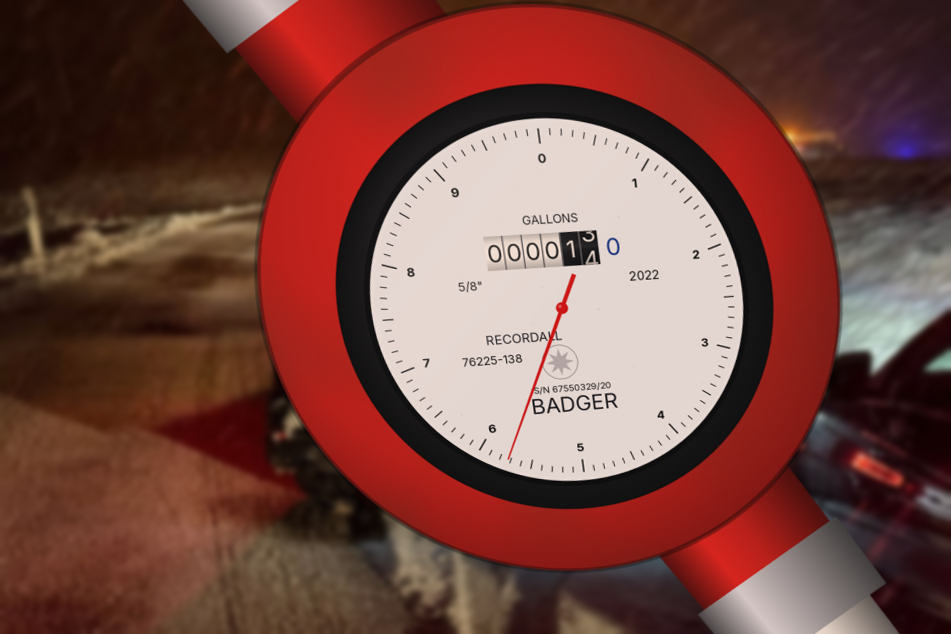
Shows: 135.7 gal
